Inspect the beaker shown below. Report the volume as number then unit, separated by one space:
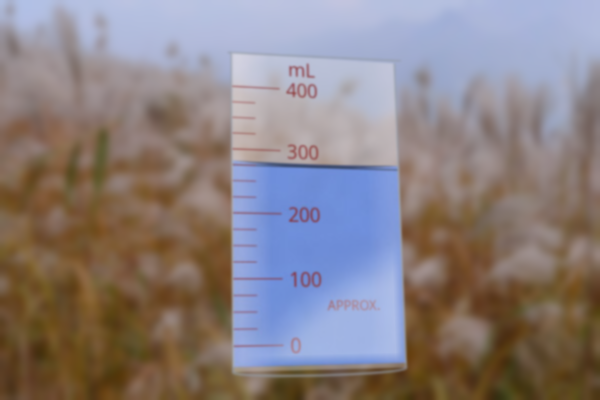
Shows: 275 mL
